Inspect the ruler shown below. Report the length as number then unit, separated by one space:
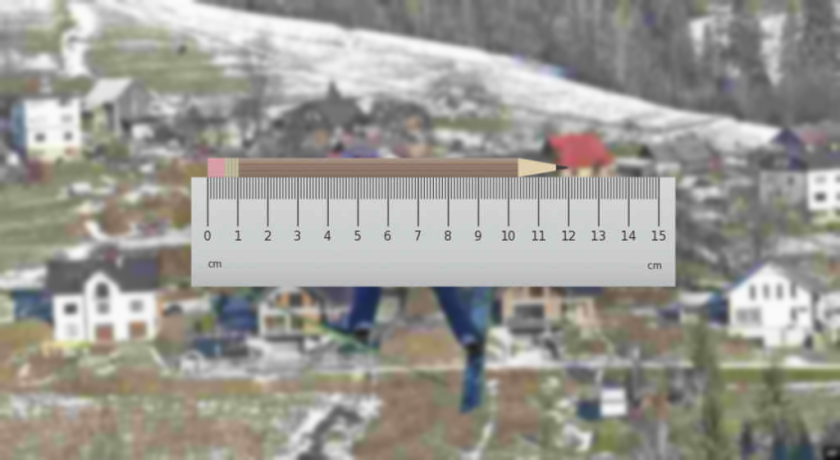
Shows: 12 cm
